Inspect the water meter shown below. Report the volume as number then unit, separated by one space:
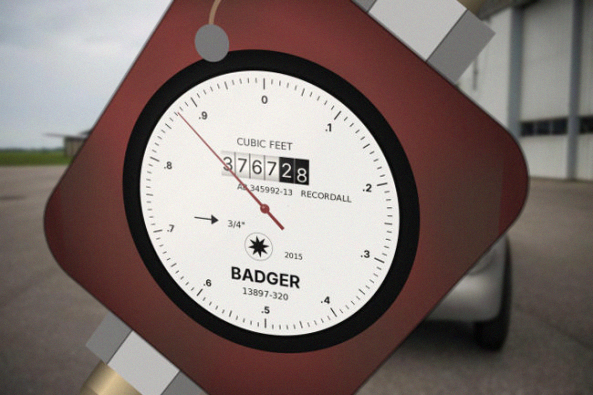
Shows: 376727.87 ft³
